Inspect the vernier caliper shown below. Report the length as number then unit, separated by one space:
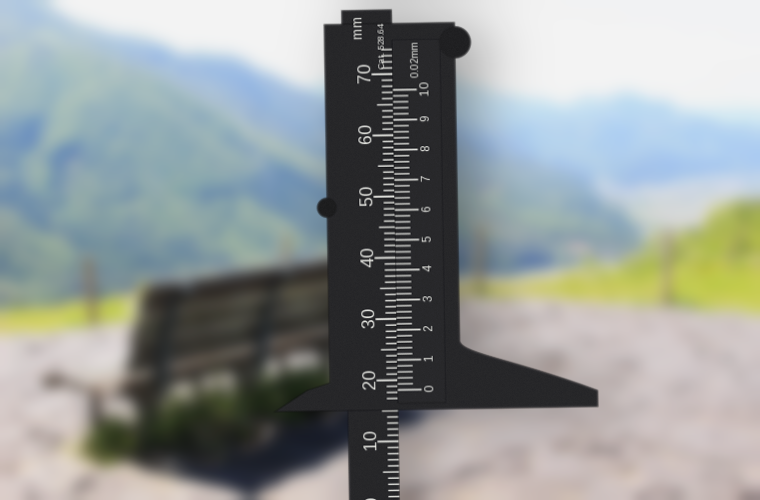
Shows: 18.4 mm
